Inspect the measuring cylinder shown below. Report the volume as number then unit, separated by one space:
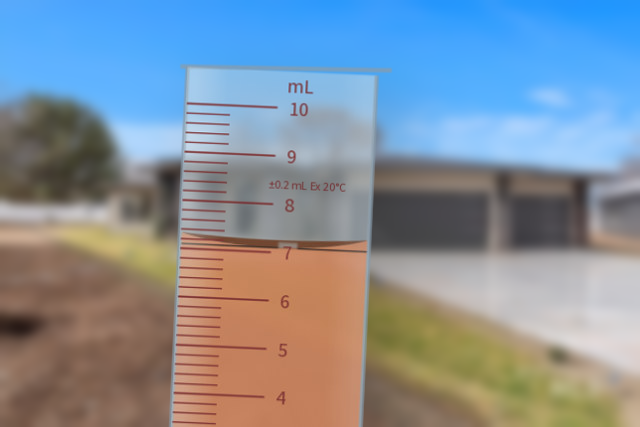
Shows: 7.1 mL
